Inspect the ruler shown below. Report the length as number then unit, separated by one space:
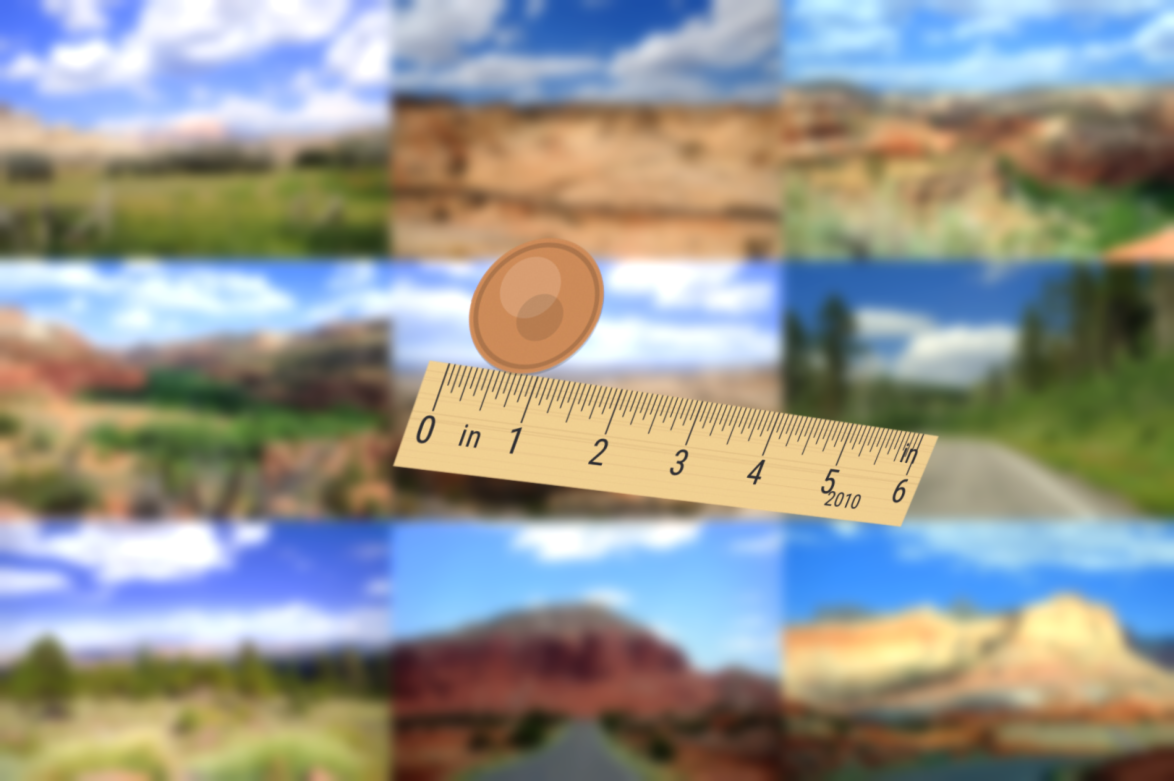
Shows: 1.4375 in
